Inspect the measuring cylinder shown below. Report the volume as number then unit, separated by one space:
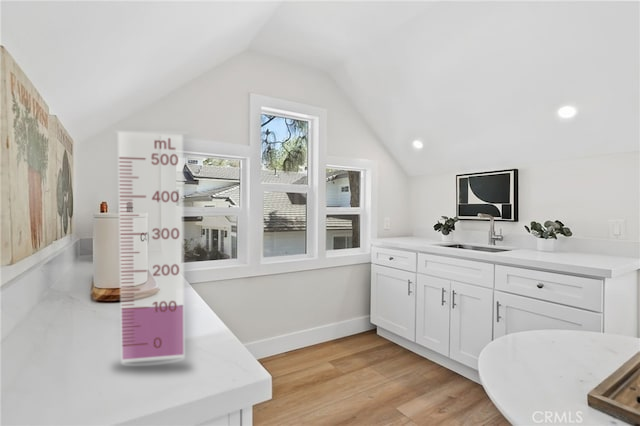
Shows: 100 mL
